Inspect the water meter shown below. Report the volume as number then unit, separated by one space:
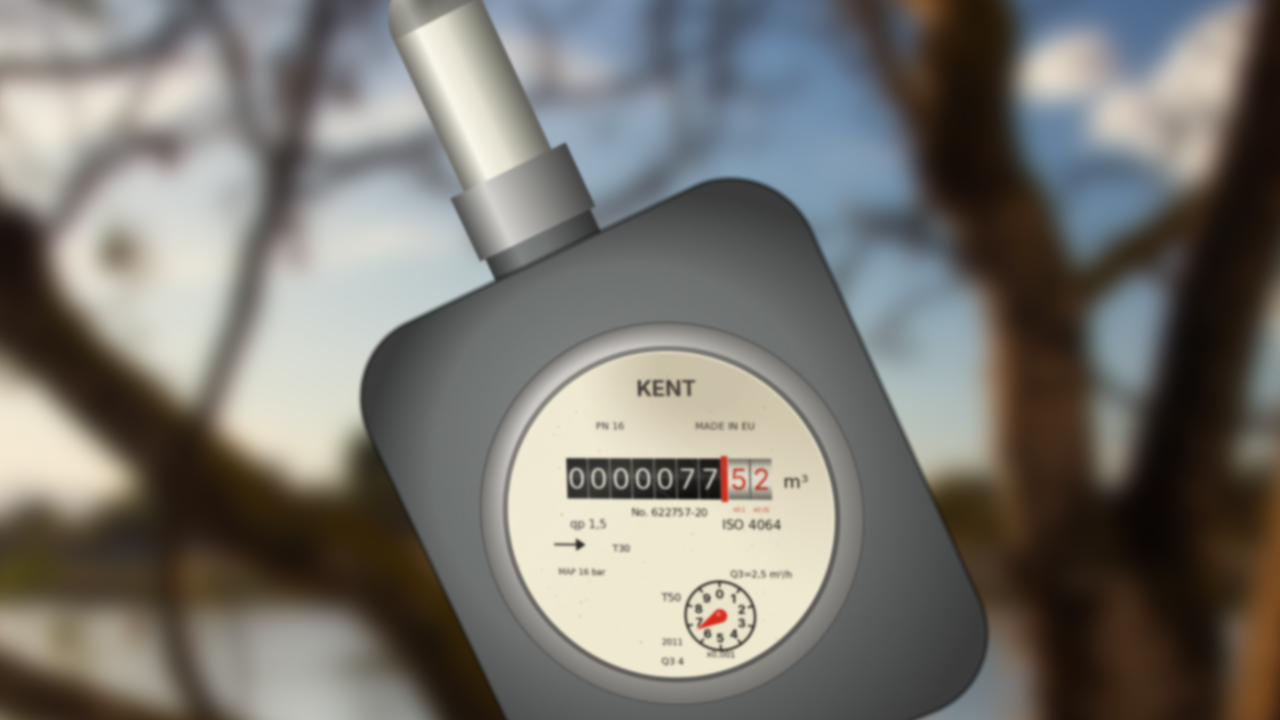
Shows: 77.526 m³
